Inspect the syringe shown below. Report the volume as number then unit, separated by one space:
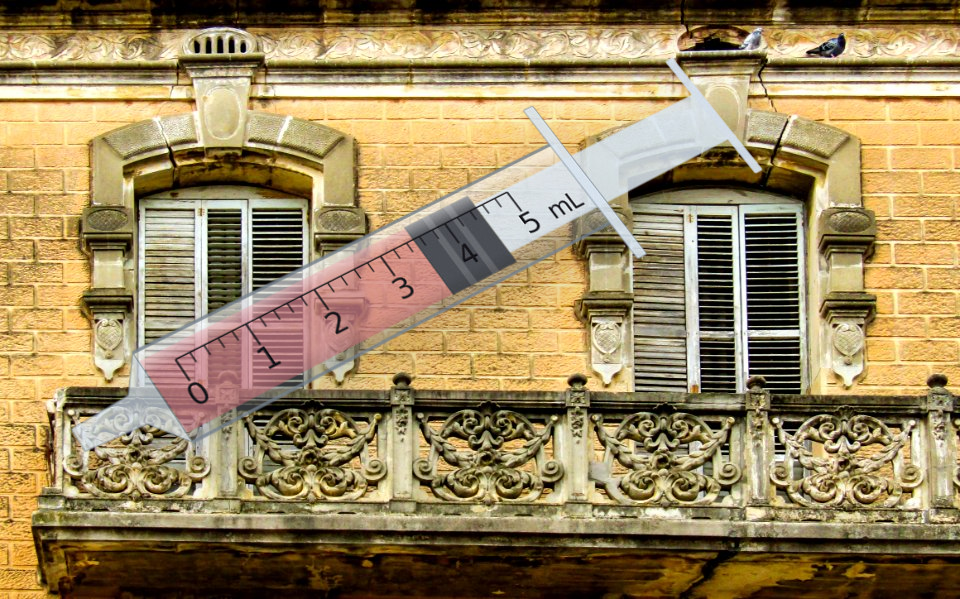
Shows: 3.5 mL
